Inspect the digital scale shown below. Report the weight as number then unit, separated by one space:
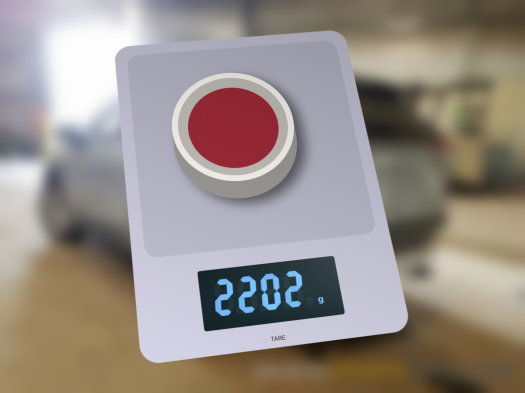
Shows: 2202 g
